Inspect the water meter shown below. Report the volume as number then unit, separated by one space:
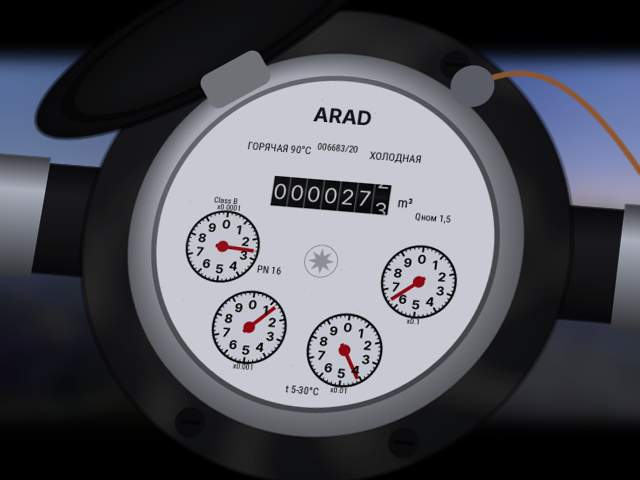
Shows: 272.6412 m³
